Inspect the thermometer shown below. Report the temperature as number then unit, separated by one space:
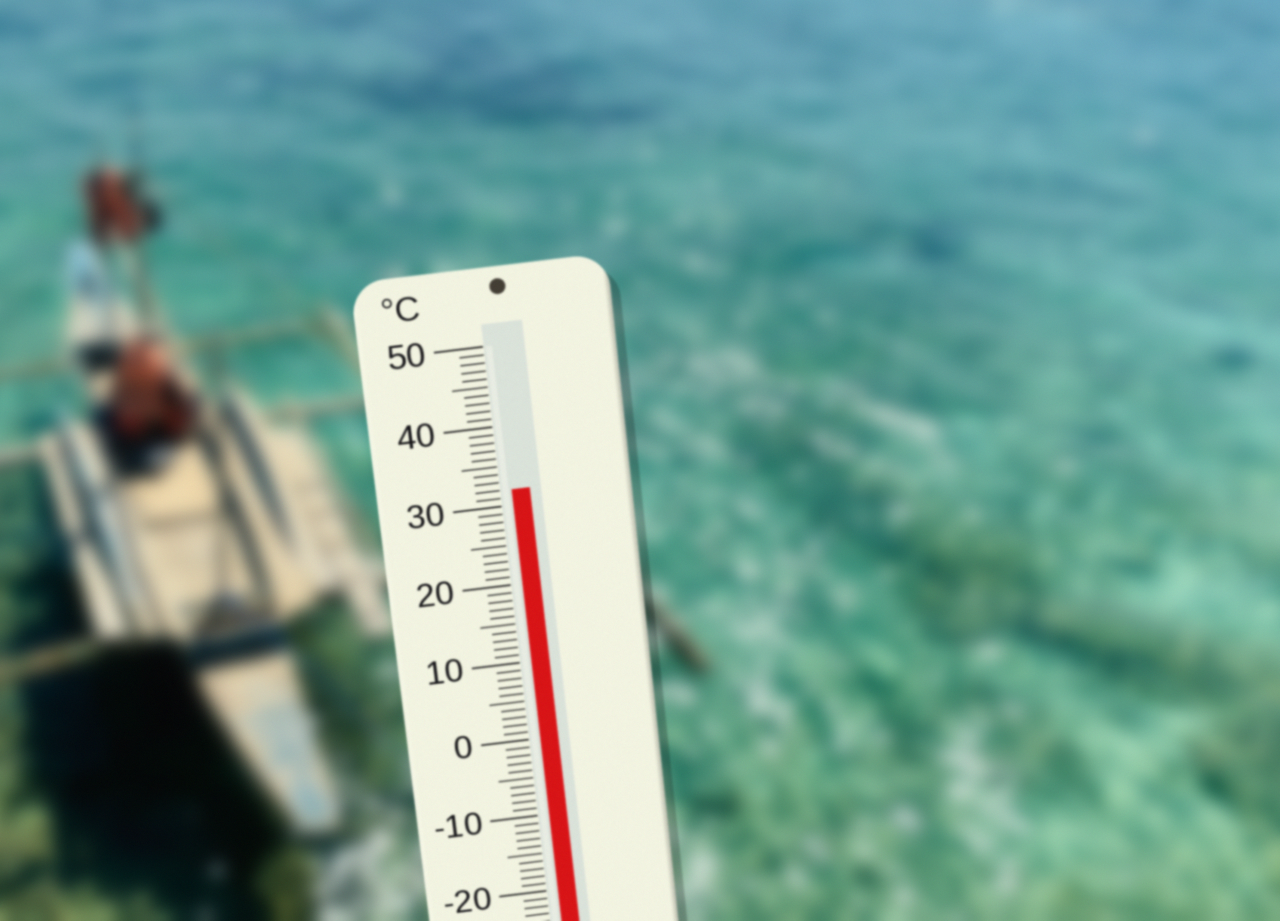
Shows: 32 °C
